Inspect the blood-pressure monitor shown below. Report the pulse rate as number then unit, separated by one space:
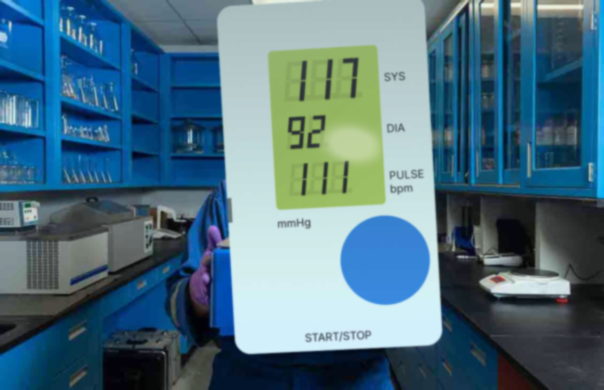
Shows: 111 bpm
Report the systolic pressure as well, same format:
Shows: 117 mmHg
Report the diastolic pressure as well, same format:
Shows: 92 mmHg
